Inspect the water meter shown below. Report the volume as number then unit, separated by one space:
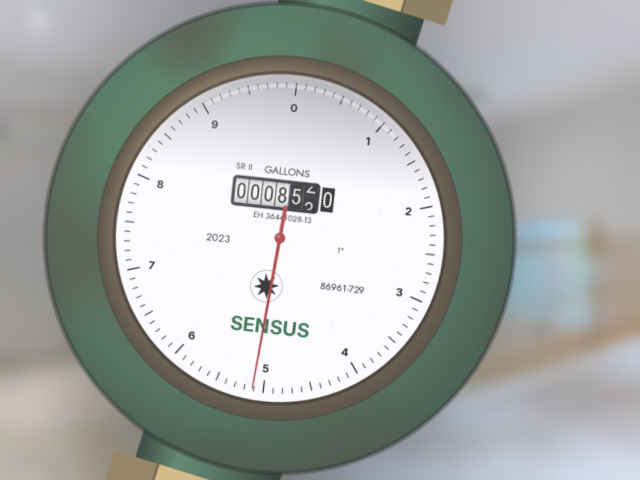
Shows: 8525.1 gal
